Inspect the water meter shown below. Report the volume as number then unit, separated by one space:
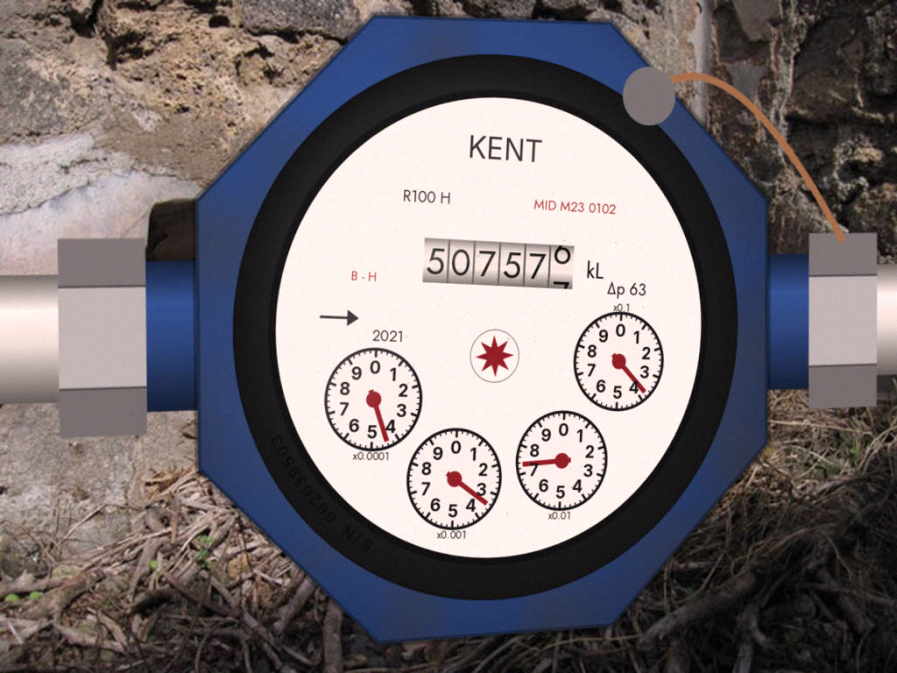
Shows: 507576.3734 kL
